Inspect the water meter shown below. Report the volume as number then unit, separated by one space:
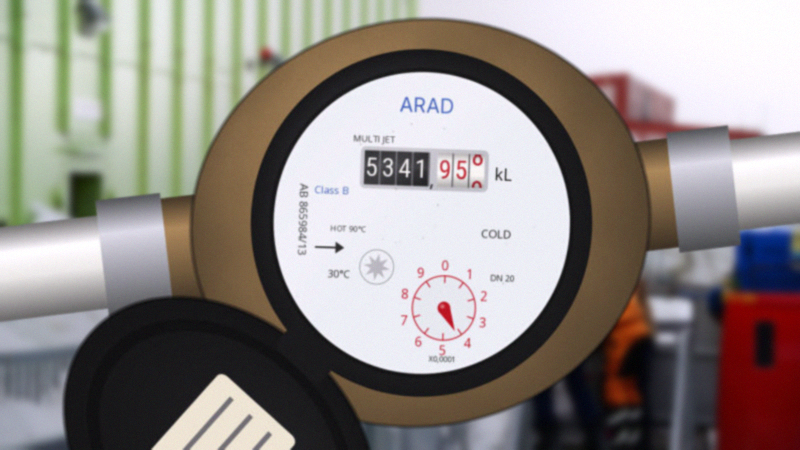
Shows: 5341.9584 kL
